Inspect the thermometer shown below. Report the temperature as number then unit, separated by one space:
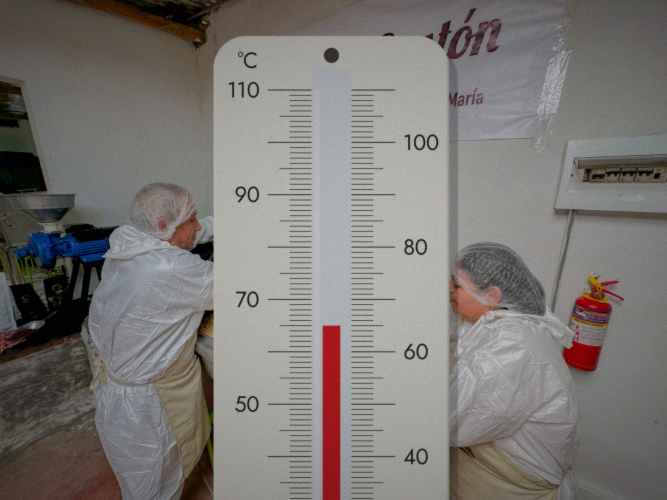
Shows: 65 °C
